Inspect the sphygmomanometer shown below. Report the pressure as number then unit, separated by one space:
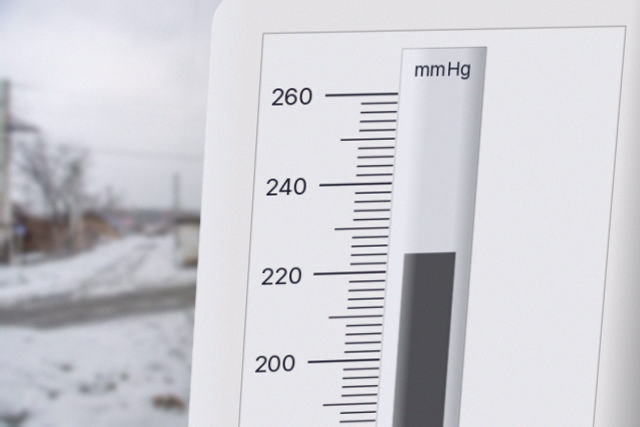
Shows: 224 mmHg
